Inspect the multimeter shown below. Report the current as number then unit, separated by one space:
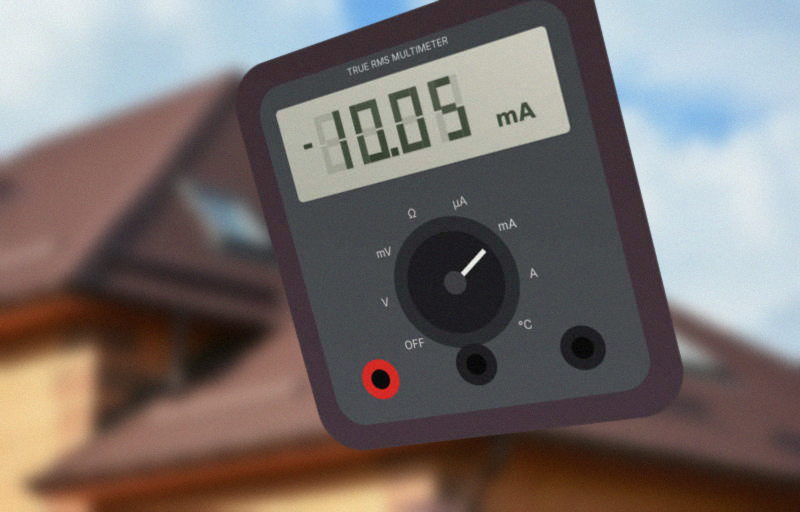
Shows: -10.05 mA
